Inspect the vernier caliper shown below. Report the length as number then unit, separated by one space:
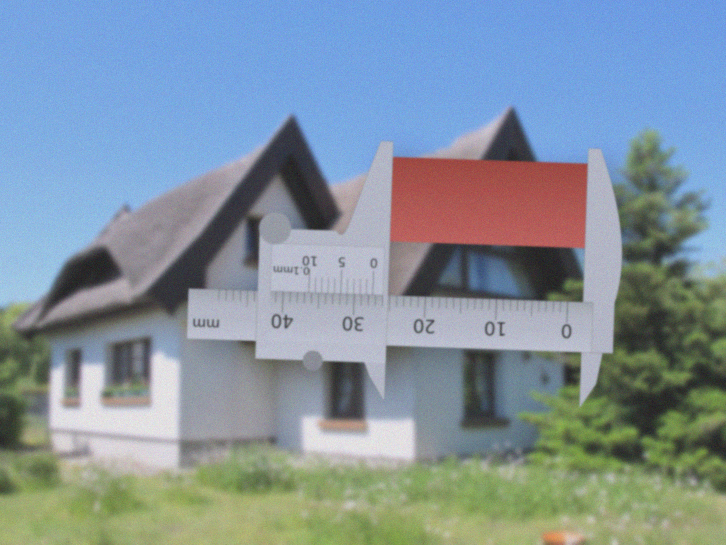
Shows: 27.4 mm
